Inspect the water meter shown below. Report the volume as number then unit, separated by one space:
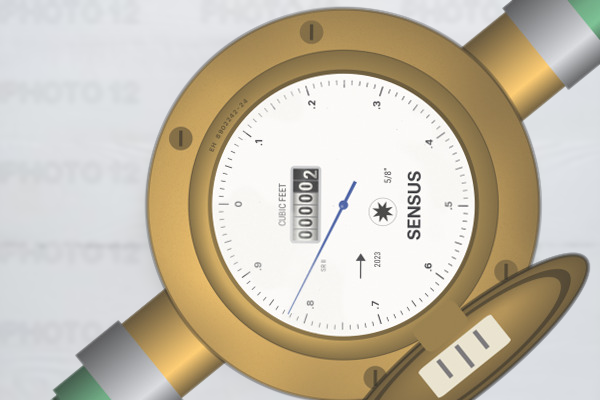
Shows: 1.82 ft³
